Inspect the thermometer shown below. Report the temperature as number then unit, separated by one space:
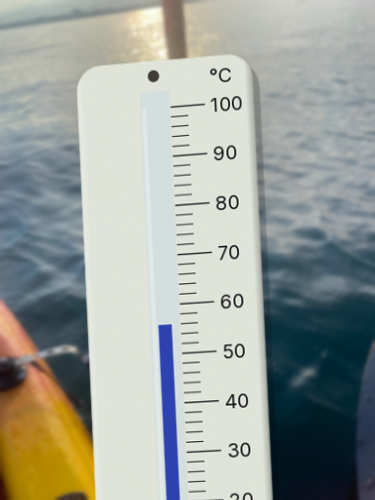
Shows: 56 °C
